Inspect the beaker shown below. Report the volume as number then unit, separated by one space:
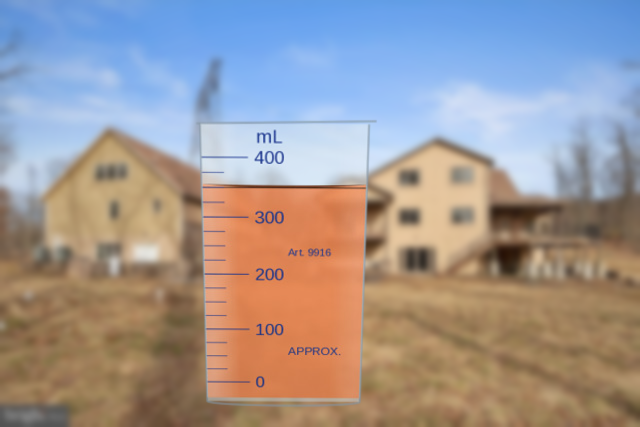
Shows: 350 mL
